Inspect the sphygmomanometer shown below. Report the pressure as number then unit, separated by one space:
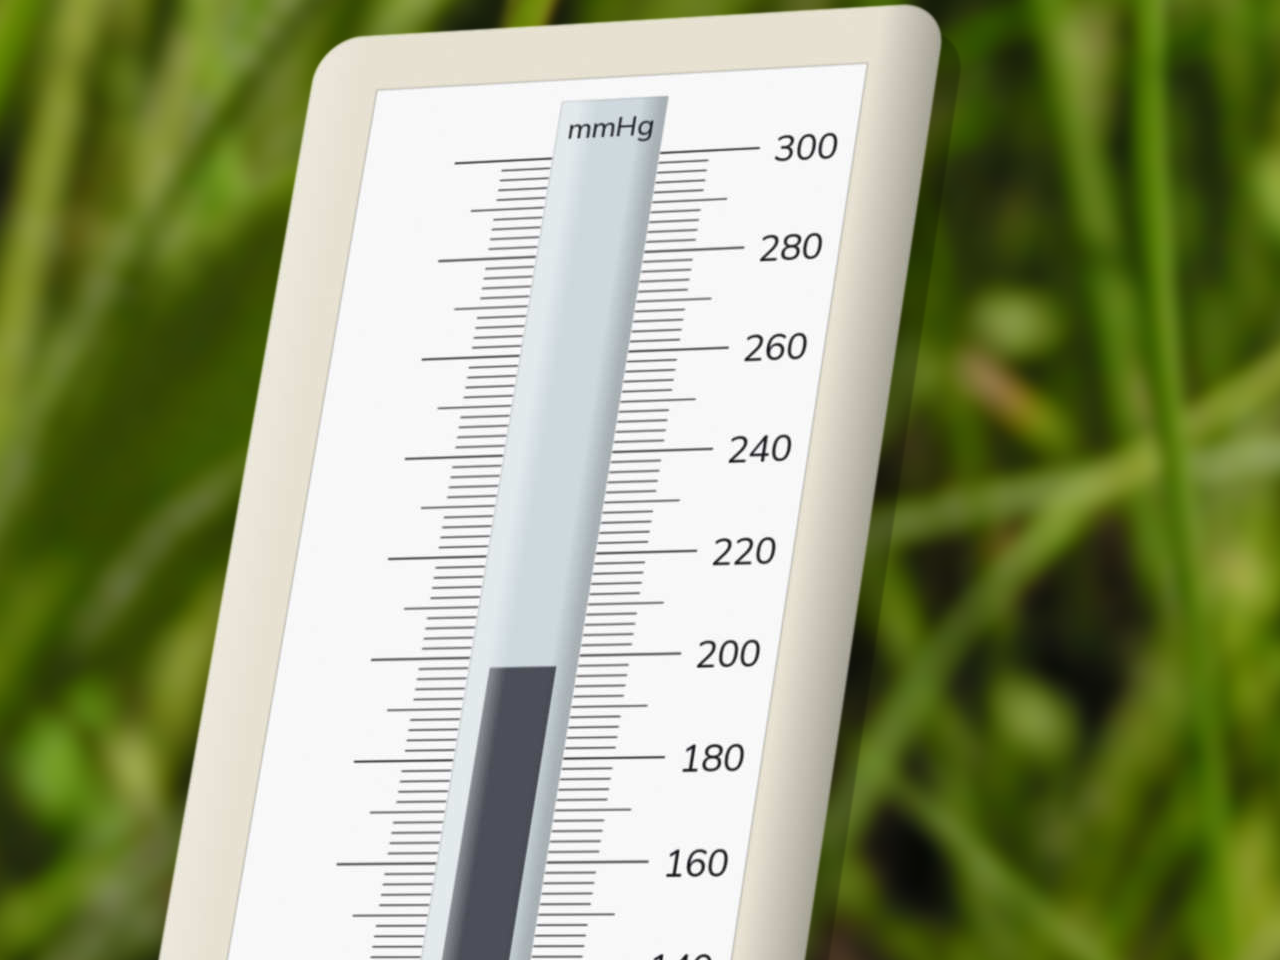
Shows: 198 mmHg
